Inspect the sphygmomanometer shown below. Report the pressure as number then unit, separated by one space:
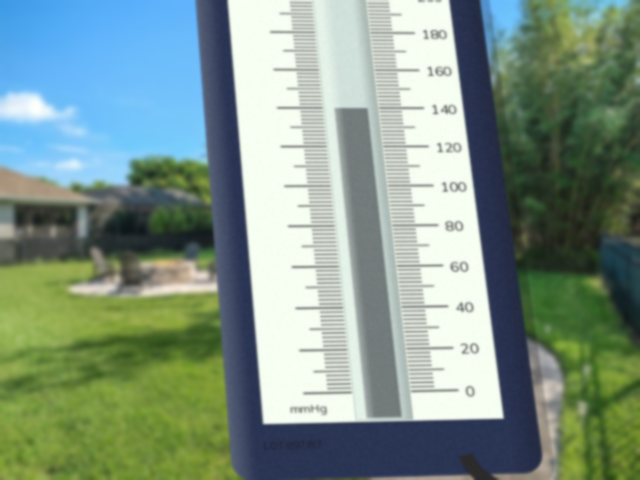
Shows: 140 mmHg
